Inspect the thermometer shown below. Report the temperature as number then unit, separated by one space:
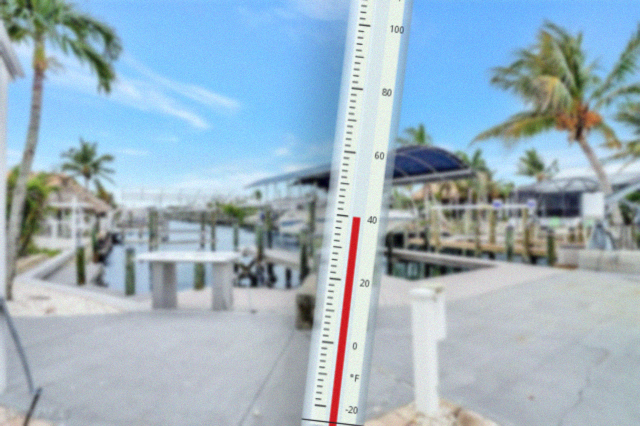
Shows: 40 °F
